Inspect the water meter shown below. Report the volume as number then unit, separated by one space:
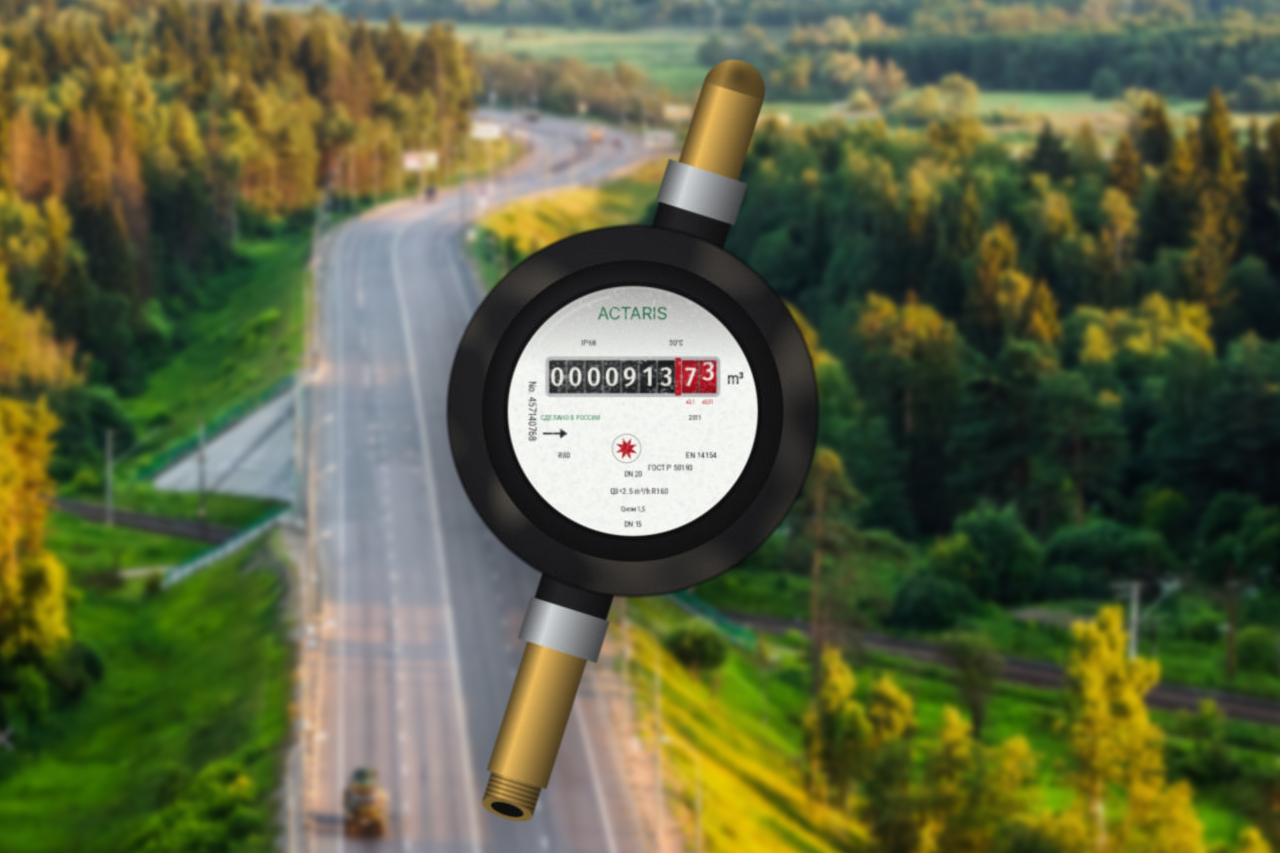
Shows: 913.73 m³
